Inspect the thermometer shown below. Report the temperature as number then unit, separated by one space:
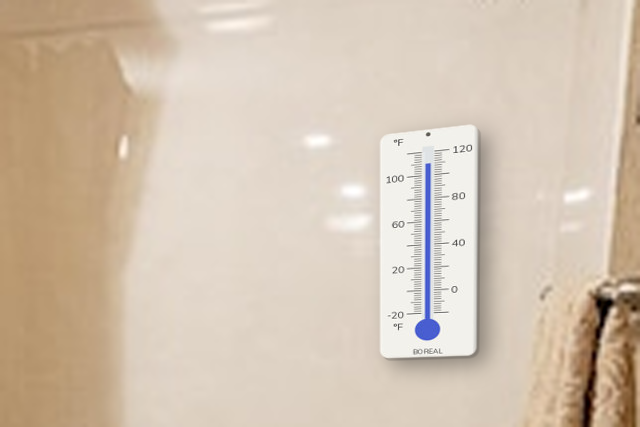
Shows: 110 °F
